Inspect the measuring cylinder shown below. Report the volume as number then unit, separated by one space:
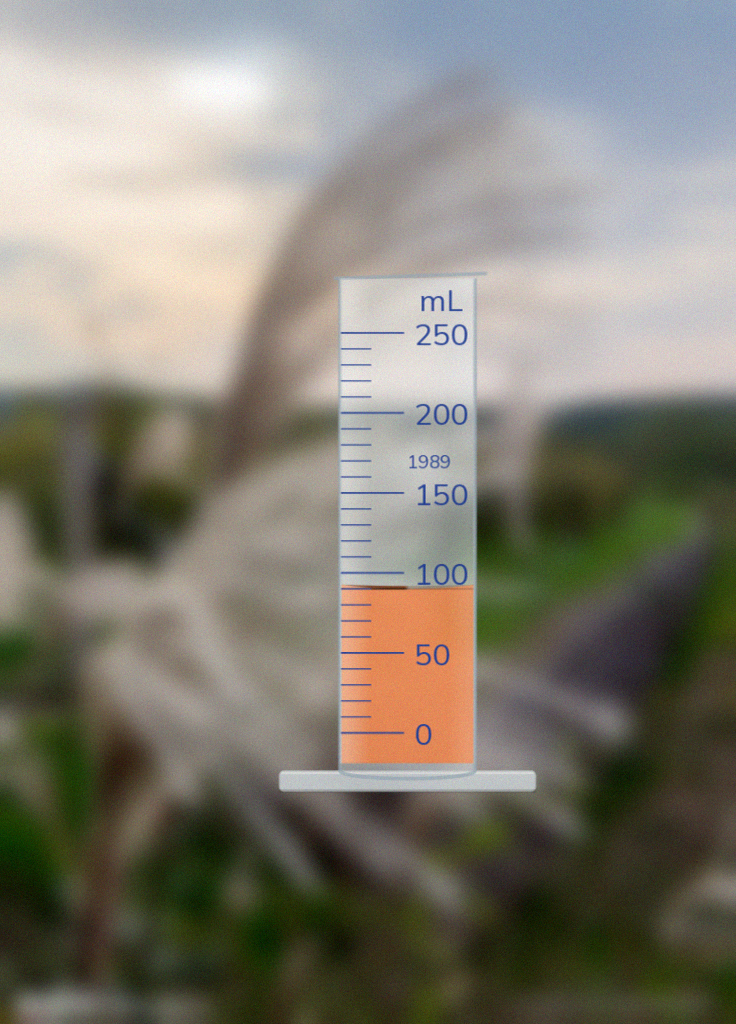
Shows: 90 mL
